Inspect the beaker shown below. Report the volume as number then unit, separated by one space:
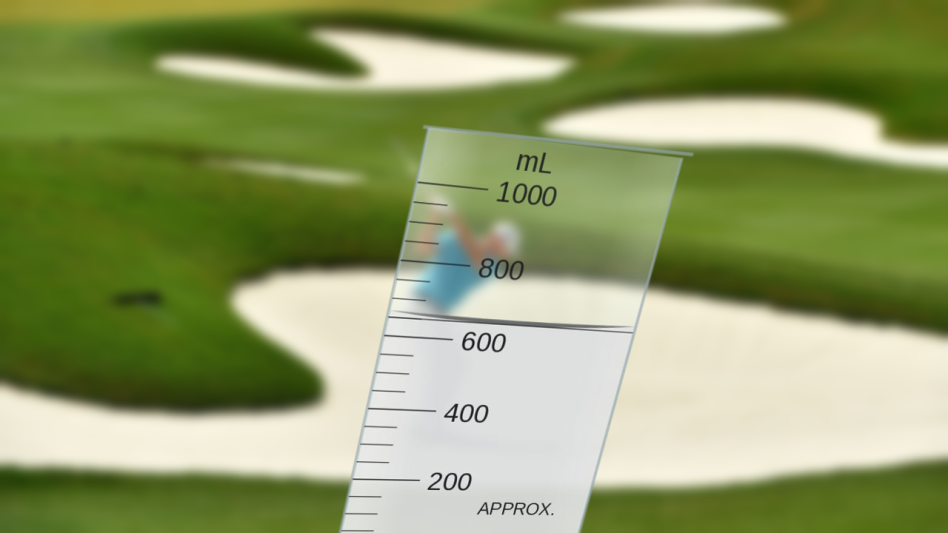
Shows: 650 mL
